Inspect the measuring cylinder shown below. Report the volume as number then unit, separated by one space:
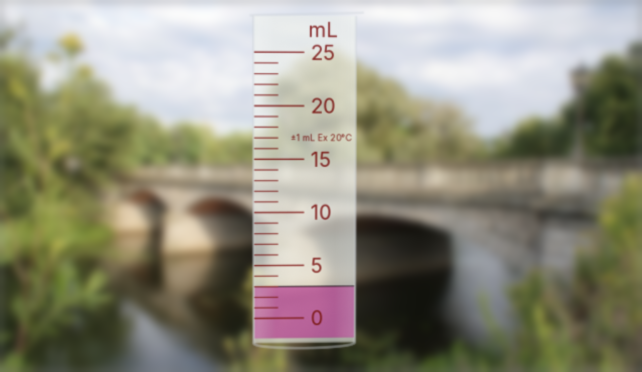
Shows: 3 mL
